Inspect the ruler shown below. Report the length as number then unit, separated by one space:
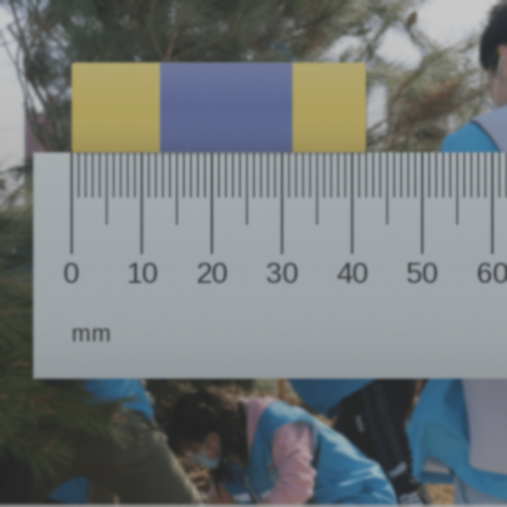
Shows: 42 mm
